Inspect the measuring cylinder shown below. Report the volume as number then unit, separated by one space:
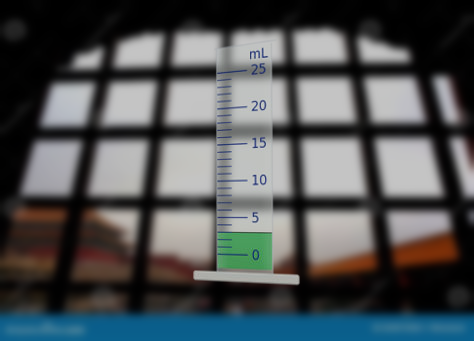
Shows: 3 mL
